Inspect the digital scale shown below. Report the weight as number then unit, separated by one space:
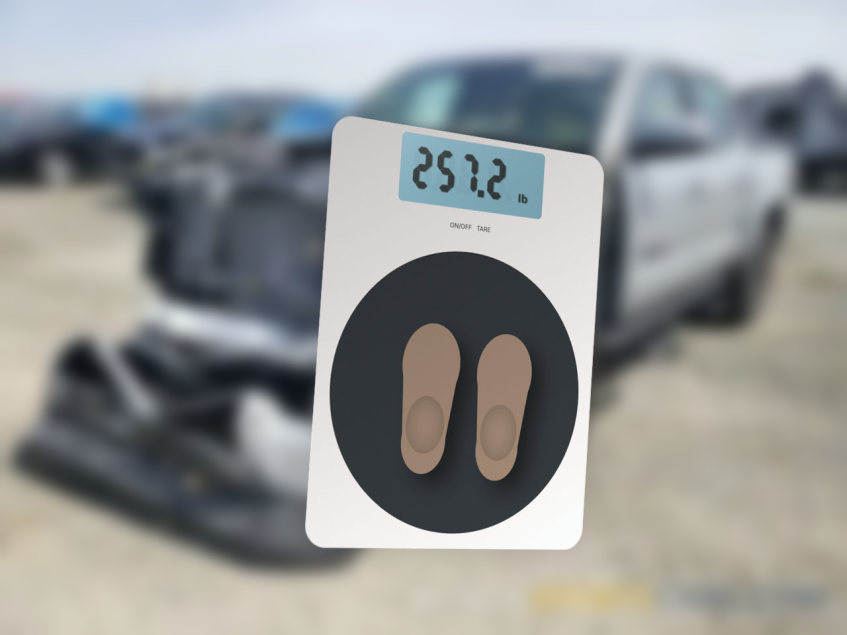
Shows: 257.2 lb
